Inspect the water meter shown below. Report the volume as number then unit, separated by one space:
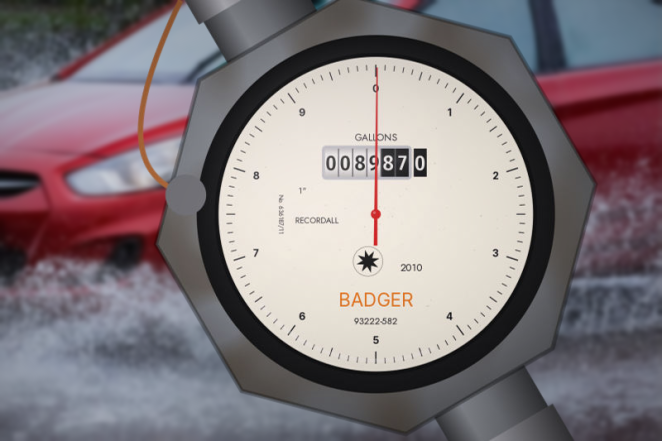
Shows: 89870.0 gal
